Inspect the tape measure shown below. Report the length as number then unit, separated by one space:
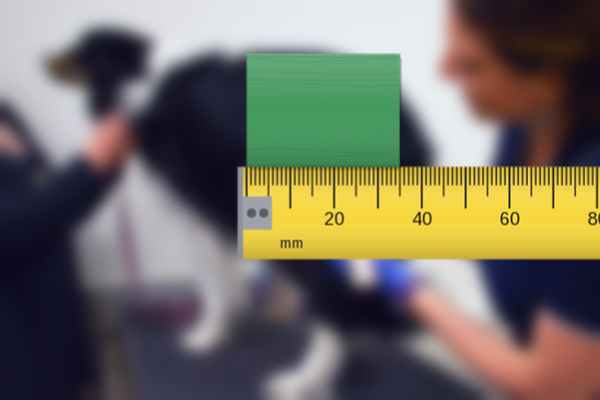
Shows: 35 mm
